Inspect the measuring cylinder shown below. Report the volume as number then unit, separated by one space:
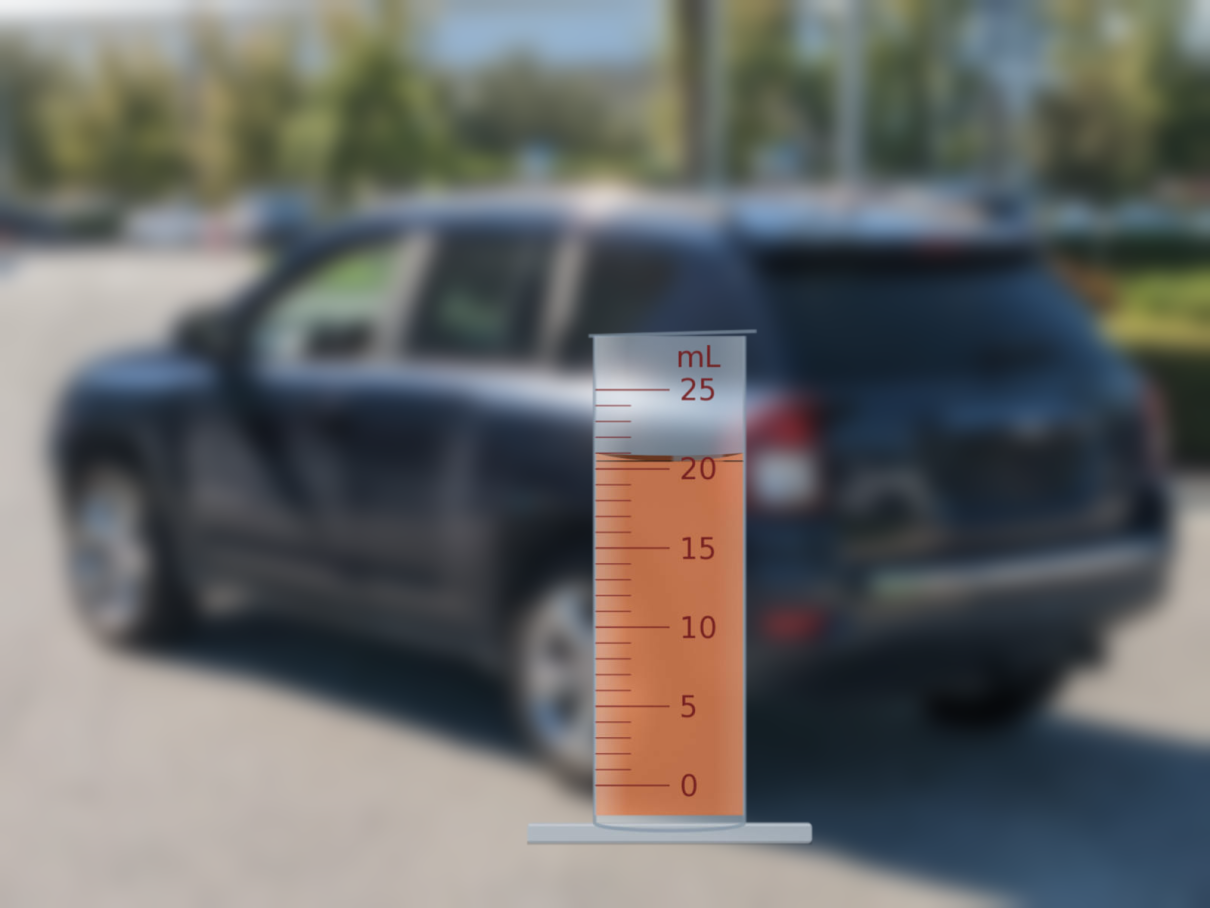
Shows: 20.5 mL
